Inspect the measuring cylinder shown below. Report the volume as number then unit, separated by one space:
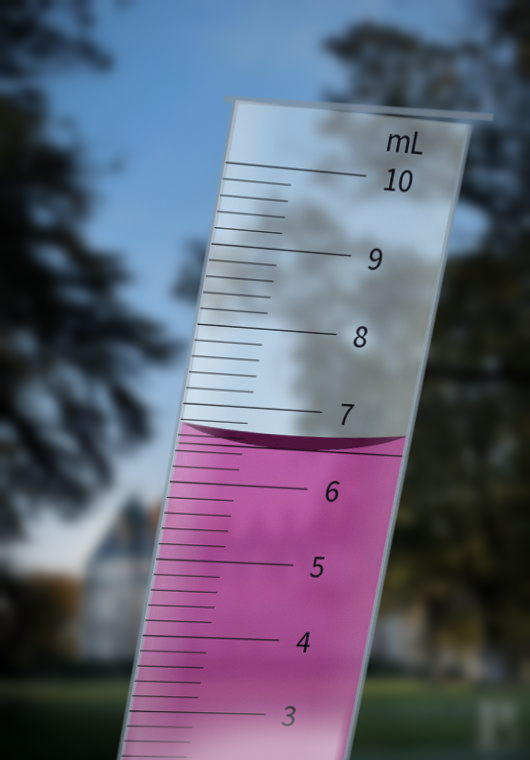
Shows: 6.5 mL
